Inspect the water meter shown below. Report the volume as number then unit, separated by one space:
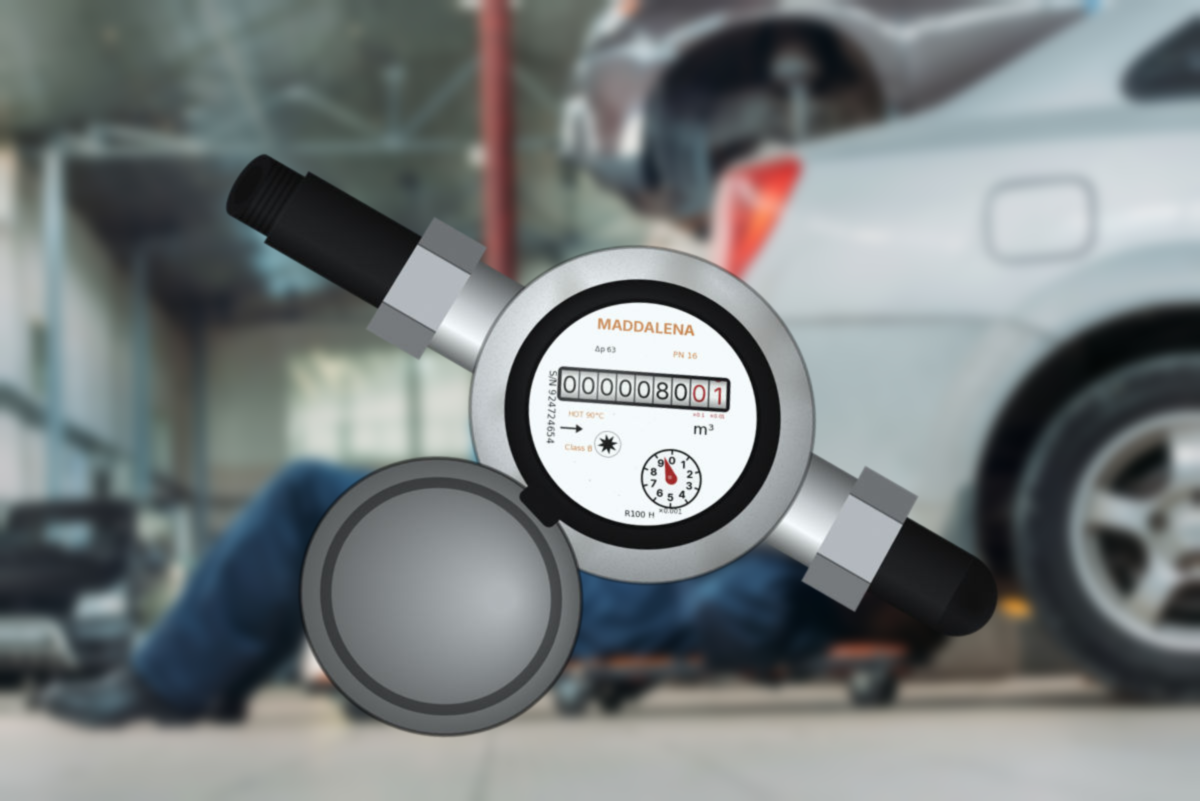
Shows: 80.009 m³
